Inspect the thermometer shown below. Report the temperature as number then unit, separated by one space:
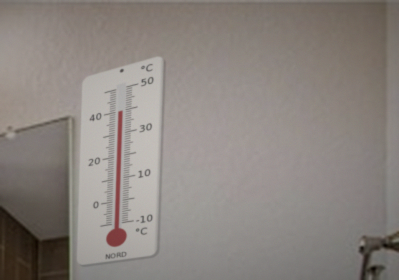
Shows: 40 °C
